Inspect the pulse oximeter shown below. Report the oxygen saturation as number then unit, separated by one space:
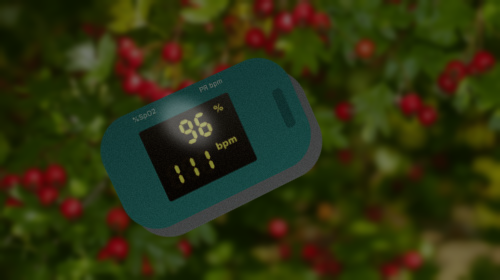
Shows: 96 %
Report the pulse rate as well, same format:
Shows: 111 bpm
